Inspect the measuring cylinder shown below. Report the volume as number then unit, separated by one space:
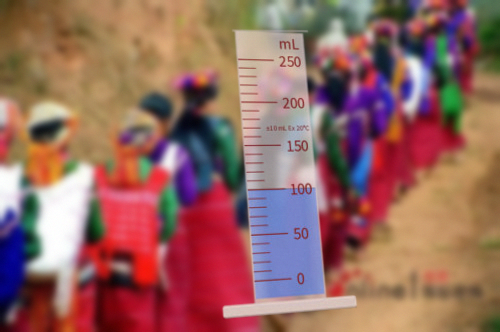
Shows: 100 mL
